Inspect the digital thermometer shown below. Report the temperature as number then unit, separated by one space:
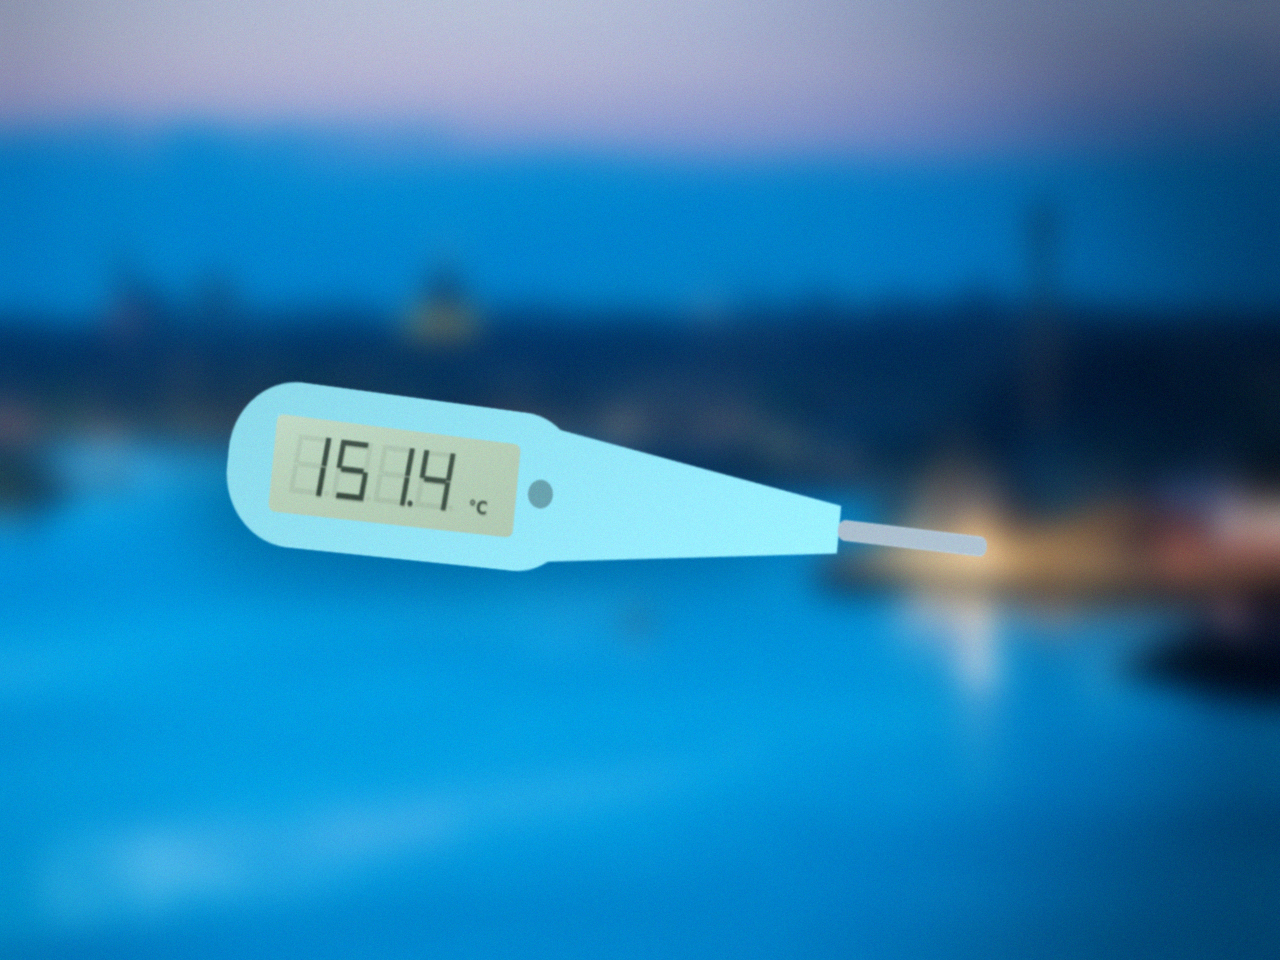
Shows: 151.4 °C
